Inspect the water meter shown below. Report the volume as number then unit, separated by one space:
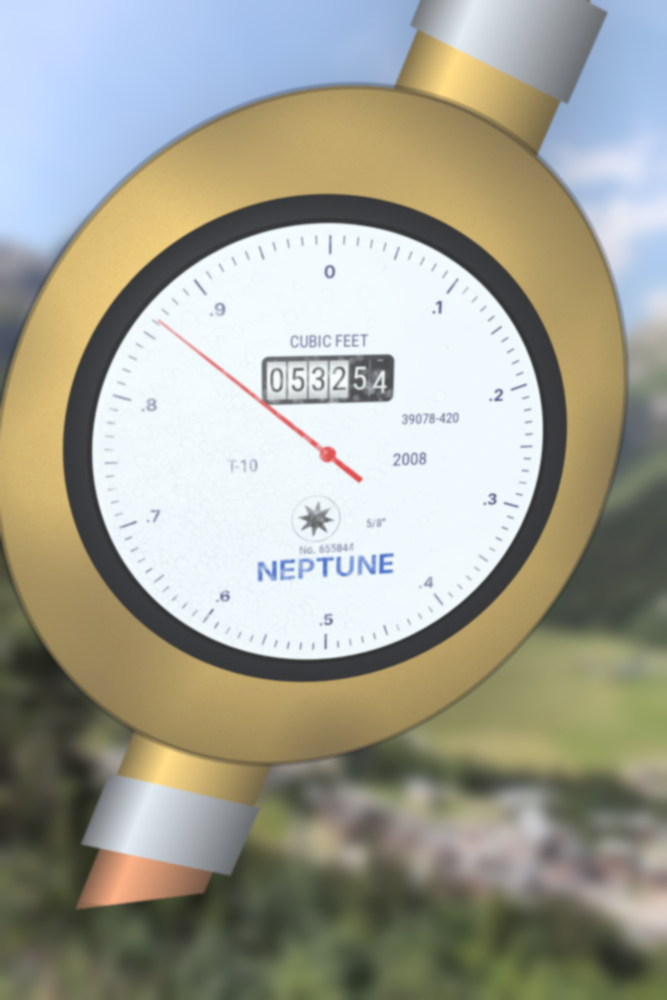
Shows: 53253.86 ft³
